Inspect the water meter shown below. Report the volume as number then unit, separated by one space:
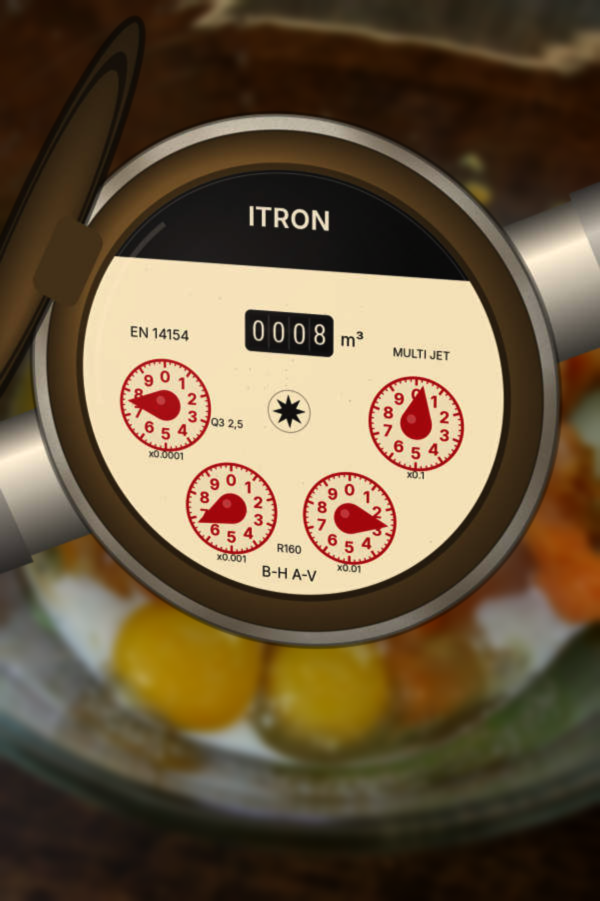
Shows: 8.0267 m³
